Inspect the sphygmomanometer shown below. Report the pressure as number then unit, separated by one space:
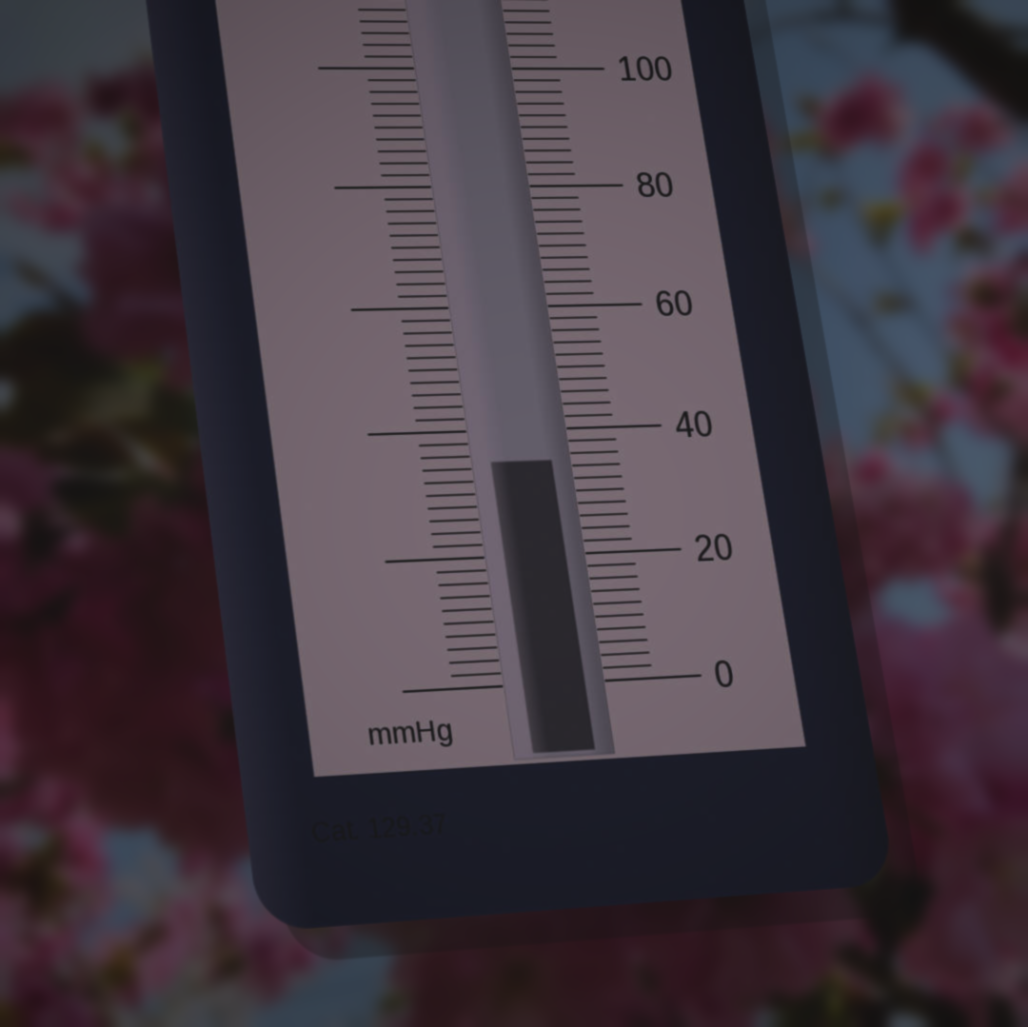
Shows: 35 mmHg
